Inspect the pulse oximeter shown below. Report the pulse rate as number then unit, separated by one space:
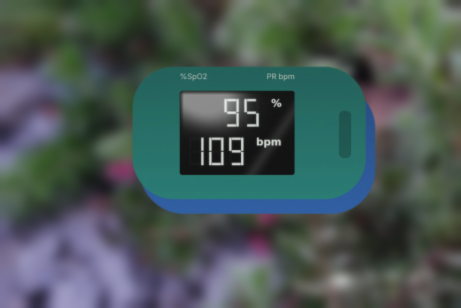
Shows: 109 bpm
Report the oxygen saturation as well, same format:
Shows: 95 %
